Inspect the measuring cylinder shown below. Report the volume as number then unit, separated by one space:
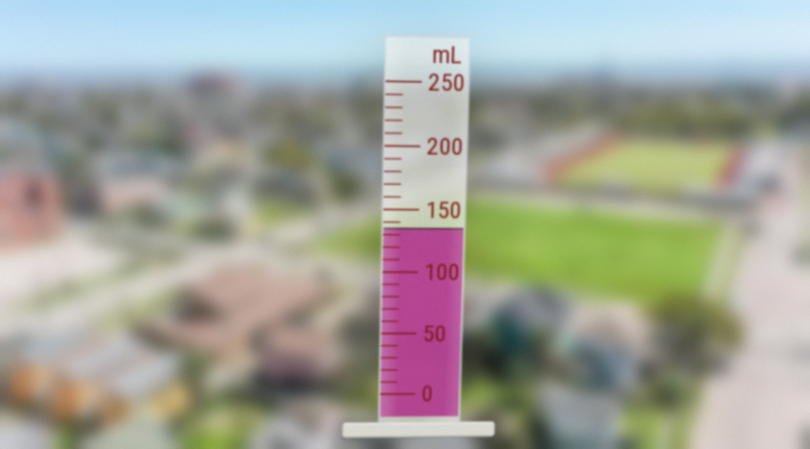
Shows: 135 mL
